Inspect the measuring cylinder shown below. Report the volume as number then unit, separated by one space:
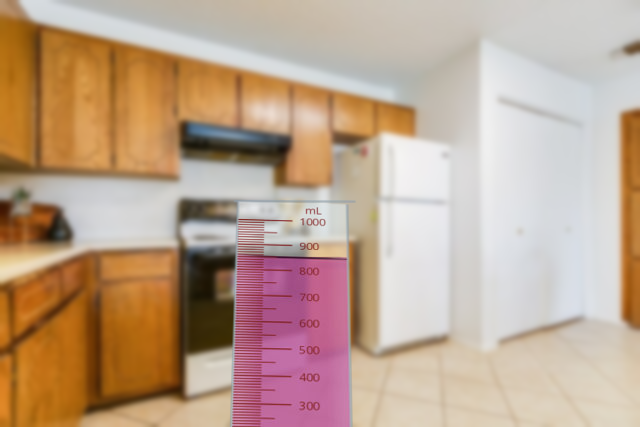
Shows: 850 mL
